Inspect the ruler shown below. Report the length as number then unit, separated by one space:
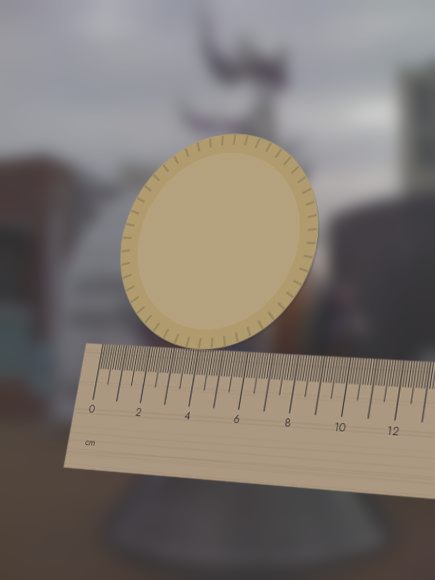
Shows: 8 cm
